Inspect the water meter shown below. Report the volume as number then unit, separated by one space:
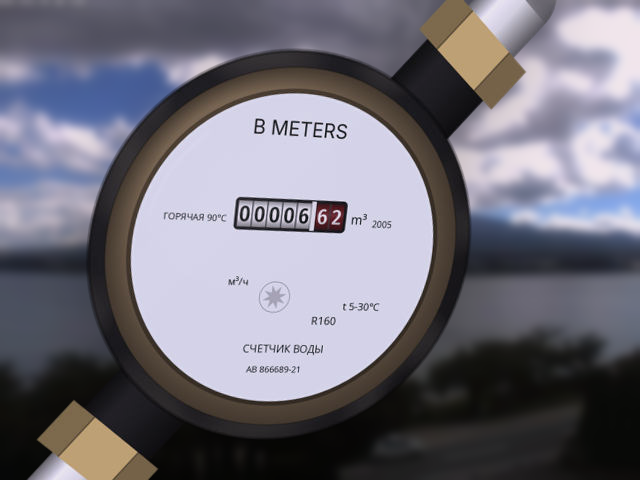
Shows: 6.62 m³
